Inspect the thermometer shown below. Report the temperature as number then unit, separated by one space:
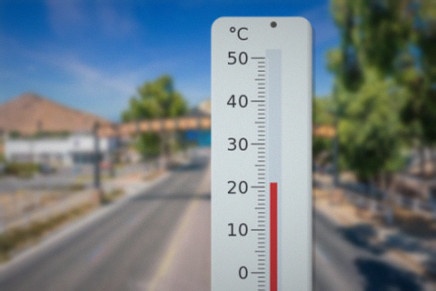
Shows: 21 °C
